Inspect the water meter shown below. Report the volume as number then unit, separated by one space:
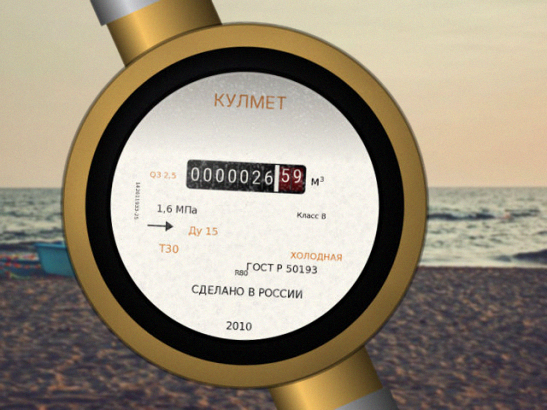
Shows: 26.59 m³
